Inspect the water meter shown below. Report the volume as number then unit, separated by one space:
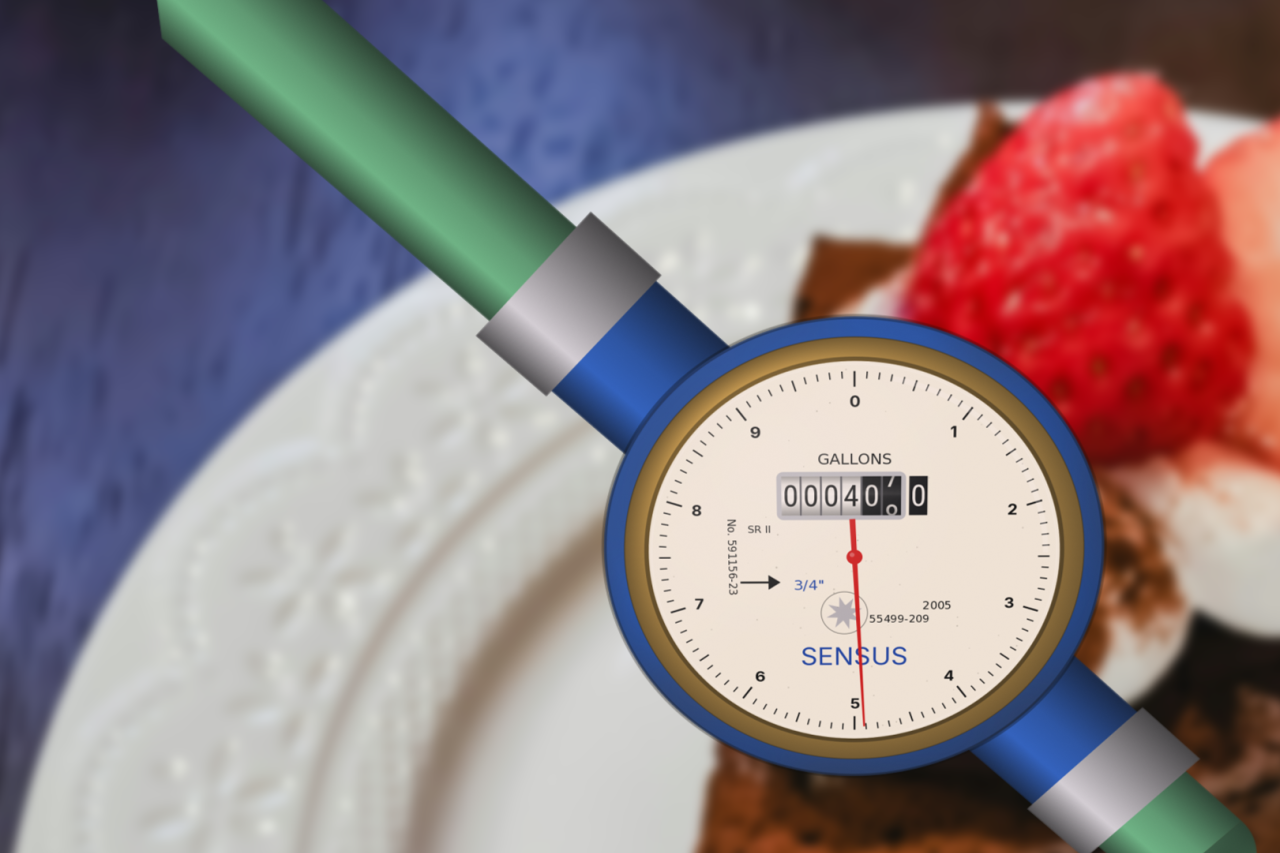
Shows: 4074.9 gal
